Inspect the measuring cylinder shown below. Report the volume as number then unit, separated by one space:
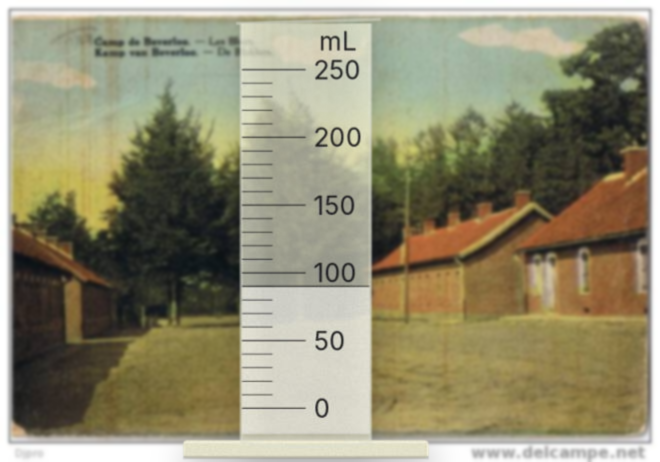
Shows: 90 mL
